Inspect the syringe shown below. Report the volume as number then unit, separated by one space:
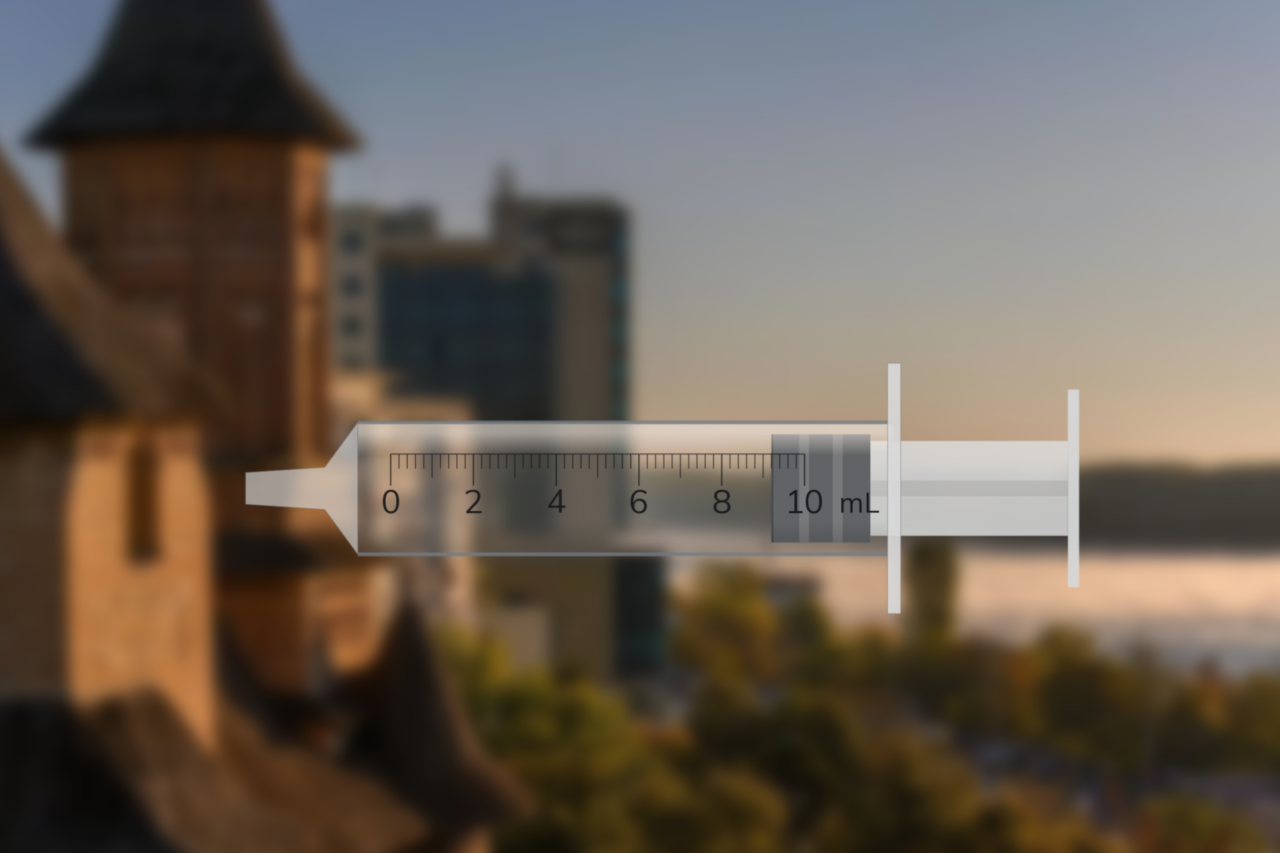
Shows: 9.2 mL
